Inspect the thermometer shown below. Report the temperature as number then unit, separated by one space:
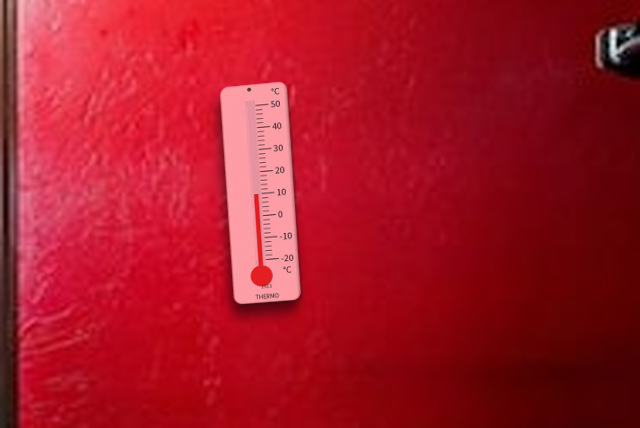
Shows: 10 °C
